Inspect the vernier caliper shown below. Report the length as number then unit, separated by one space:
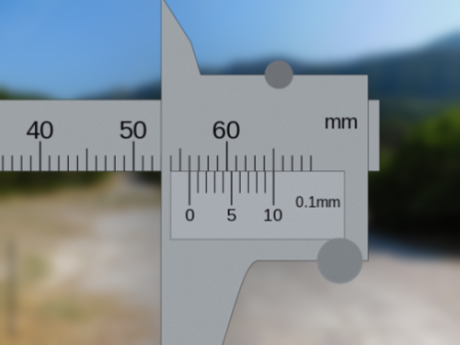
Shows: 56.0 mm
